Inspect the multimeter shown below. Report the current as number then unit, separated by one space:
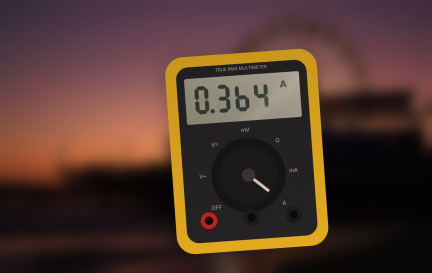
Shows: 0.364 A
